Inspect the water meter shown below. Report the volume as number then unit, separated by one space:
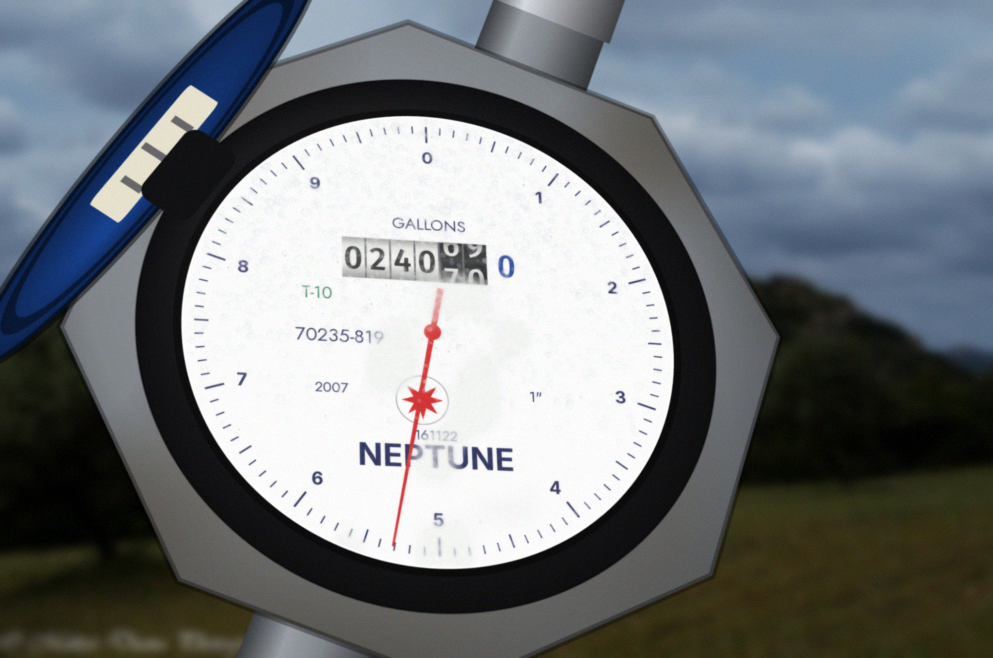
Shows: 240695.3 gal
